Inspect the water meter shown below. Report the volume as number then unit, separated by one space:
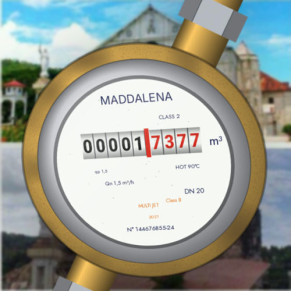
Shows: 1.7377 m³
